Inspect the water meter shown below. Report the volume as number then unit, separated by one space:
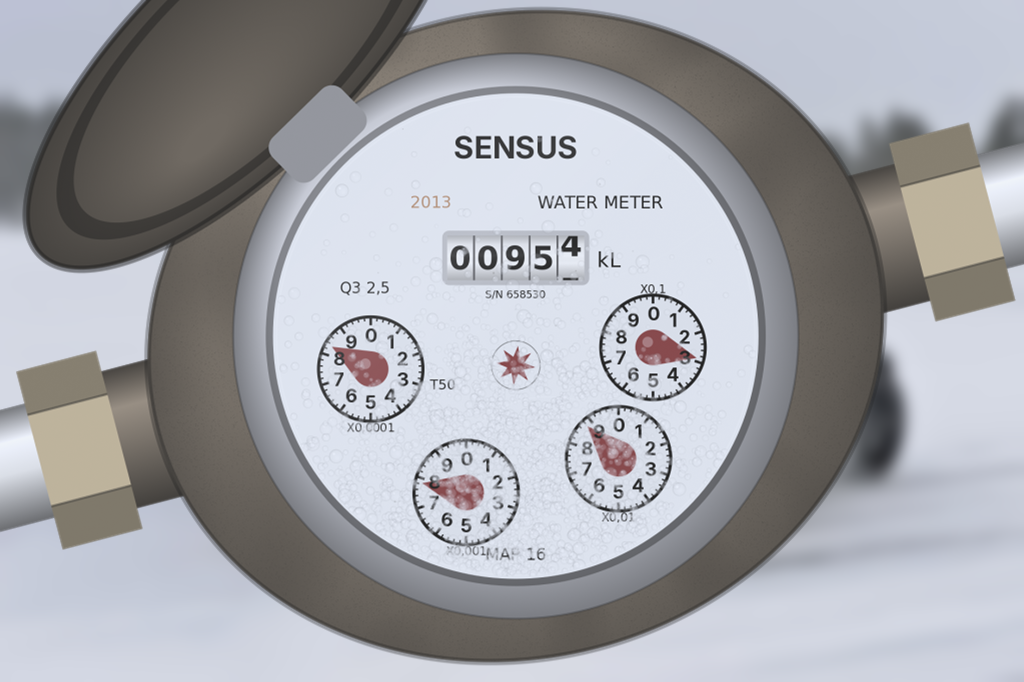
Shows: 954.2878 kL
